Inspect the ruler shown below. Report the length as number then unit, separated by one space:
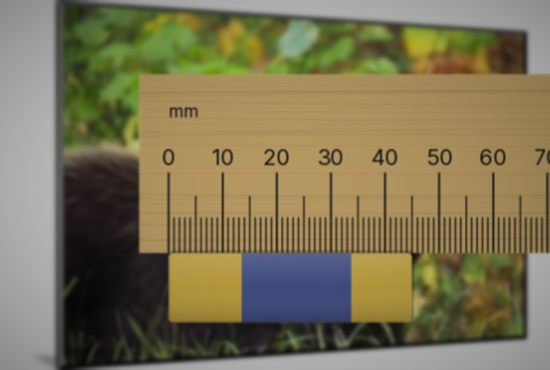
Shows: 45 mm
